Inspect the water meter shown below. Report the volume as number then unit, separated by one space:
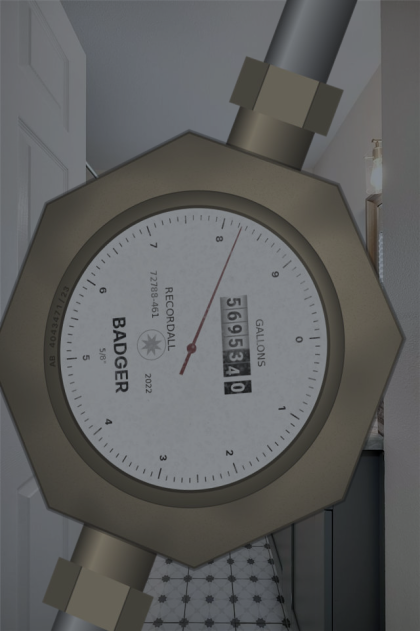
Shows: 5695338.2 gal
